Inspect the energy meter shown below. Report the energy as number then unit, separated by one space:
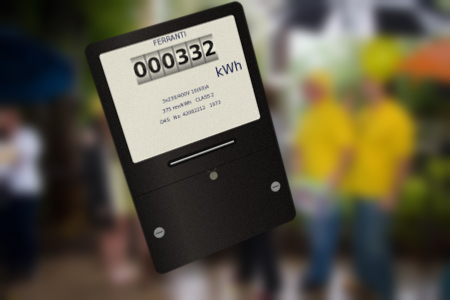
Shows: 332 kWh
